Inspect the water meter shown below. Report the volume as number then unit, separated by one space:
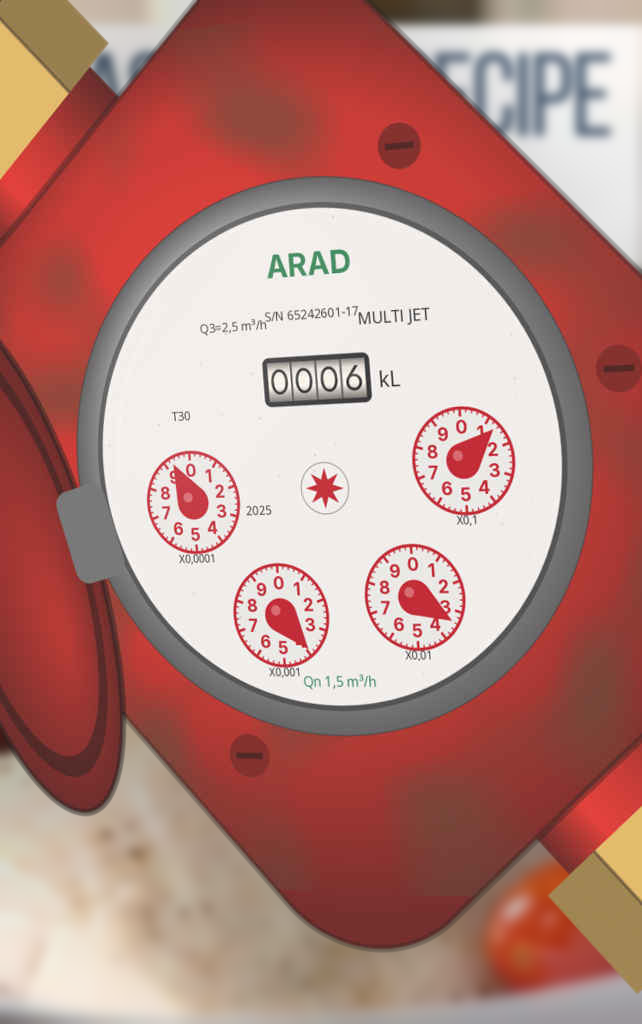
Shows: 6.1339 kL
